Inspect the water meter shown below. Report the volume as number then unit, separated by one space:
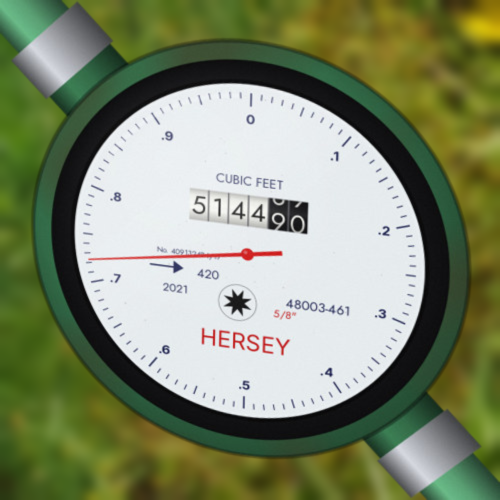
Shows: 514489.72 ft³
